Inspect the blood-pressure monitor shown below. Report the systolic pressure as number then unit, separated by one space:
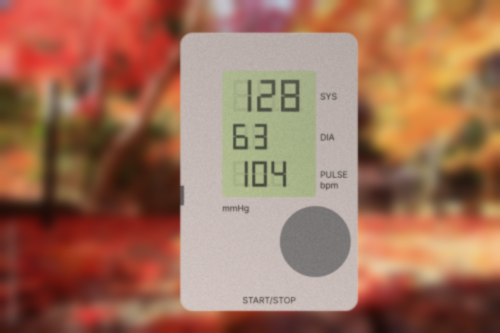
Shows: 128 mmHg
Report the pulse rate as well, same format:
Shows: 104 bpm
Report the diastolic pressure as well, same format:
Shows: 63 mmHg
